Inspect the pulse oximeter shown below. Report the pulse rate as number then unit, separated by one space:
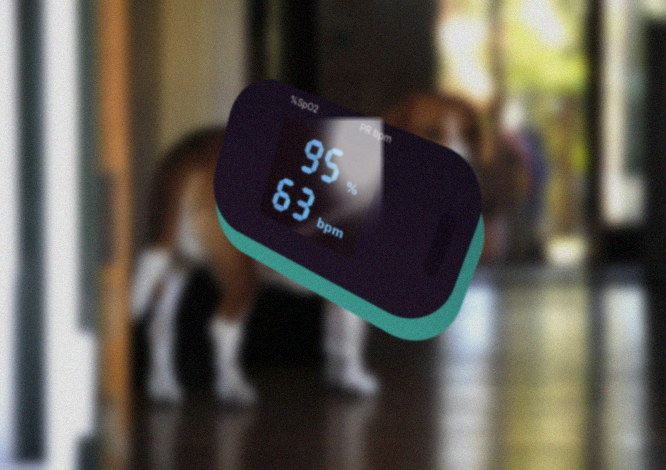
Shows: 63 bpm
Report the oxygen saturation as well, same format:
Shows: 95 %
